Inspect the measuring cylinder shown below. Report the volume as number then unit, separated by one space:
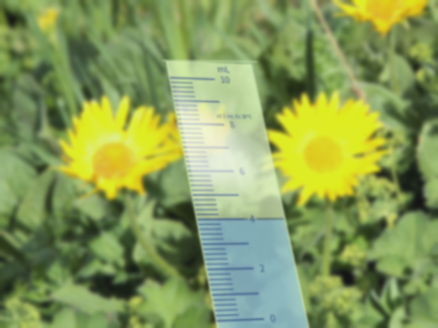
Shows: 4 mL
